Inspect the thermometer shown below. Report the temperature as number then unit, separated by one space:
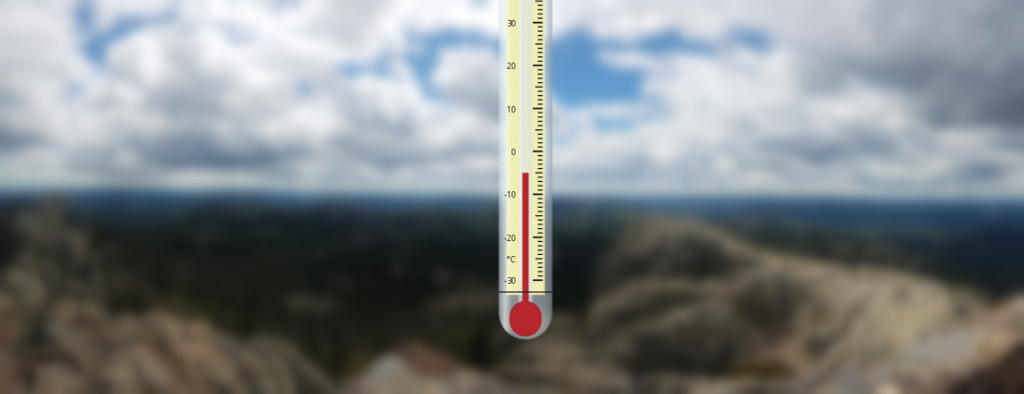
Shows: -5 °C
